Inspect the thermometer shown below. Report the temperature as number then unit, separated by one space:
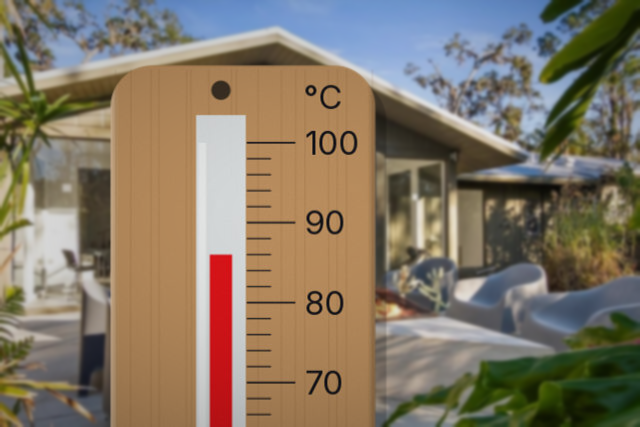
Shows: 86 °C
